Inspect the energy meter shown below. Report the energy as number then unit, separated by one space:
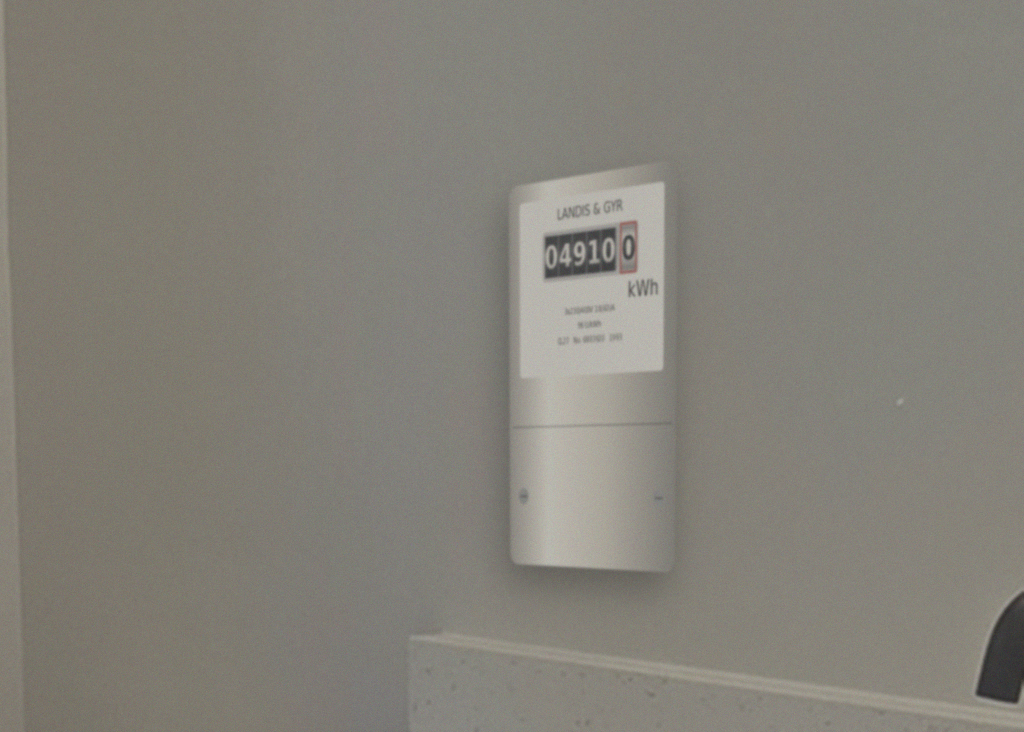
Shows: 4910.0 kWh
